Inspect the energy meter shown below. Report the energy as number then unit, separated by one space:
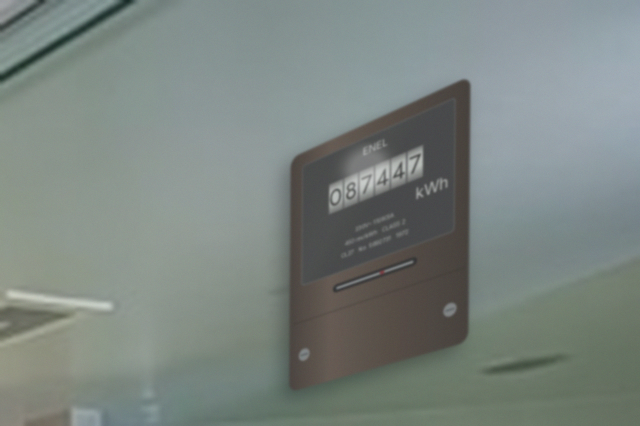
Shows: 87447 kWh
